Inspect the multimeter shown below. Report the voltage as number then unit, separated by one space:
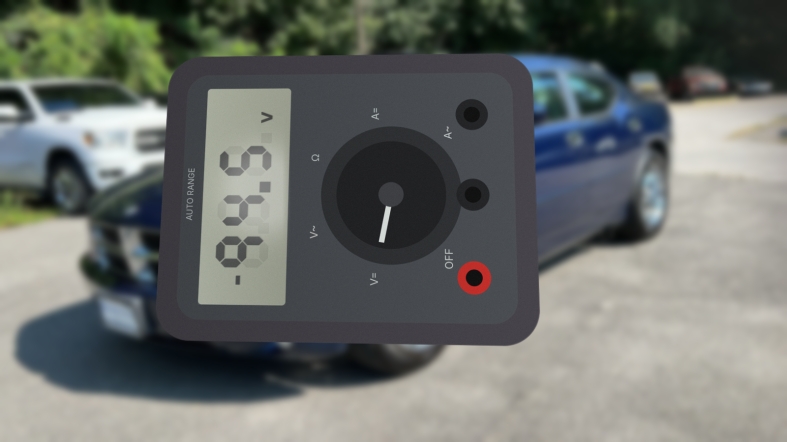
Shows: -94.5 V
